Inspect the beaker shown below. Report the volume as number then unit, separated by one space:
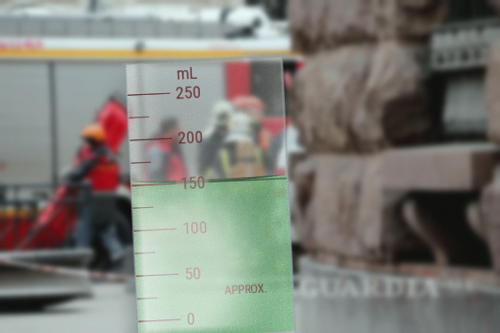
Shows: 150 mL
